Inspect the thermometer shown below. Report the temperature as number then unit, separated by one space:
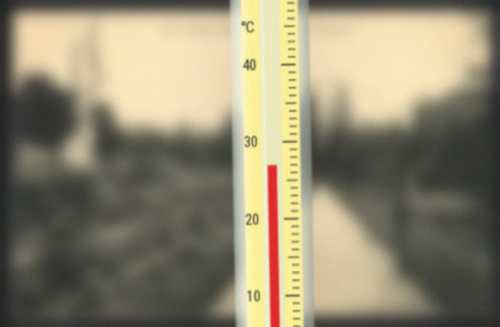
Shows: 27 °C
